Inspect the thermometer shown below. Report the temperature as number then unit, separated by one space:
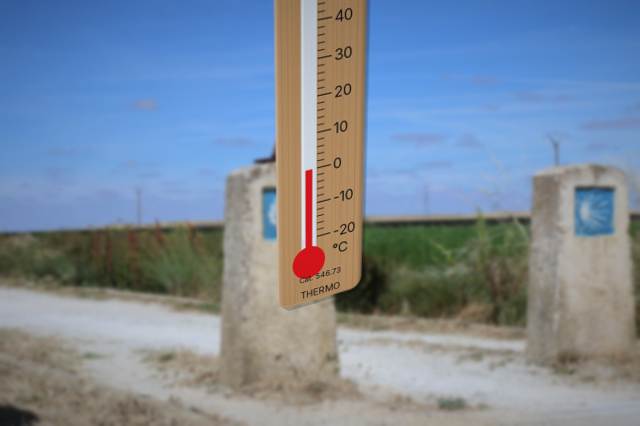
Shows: 0 °C
